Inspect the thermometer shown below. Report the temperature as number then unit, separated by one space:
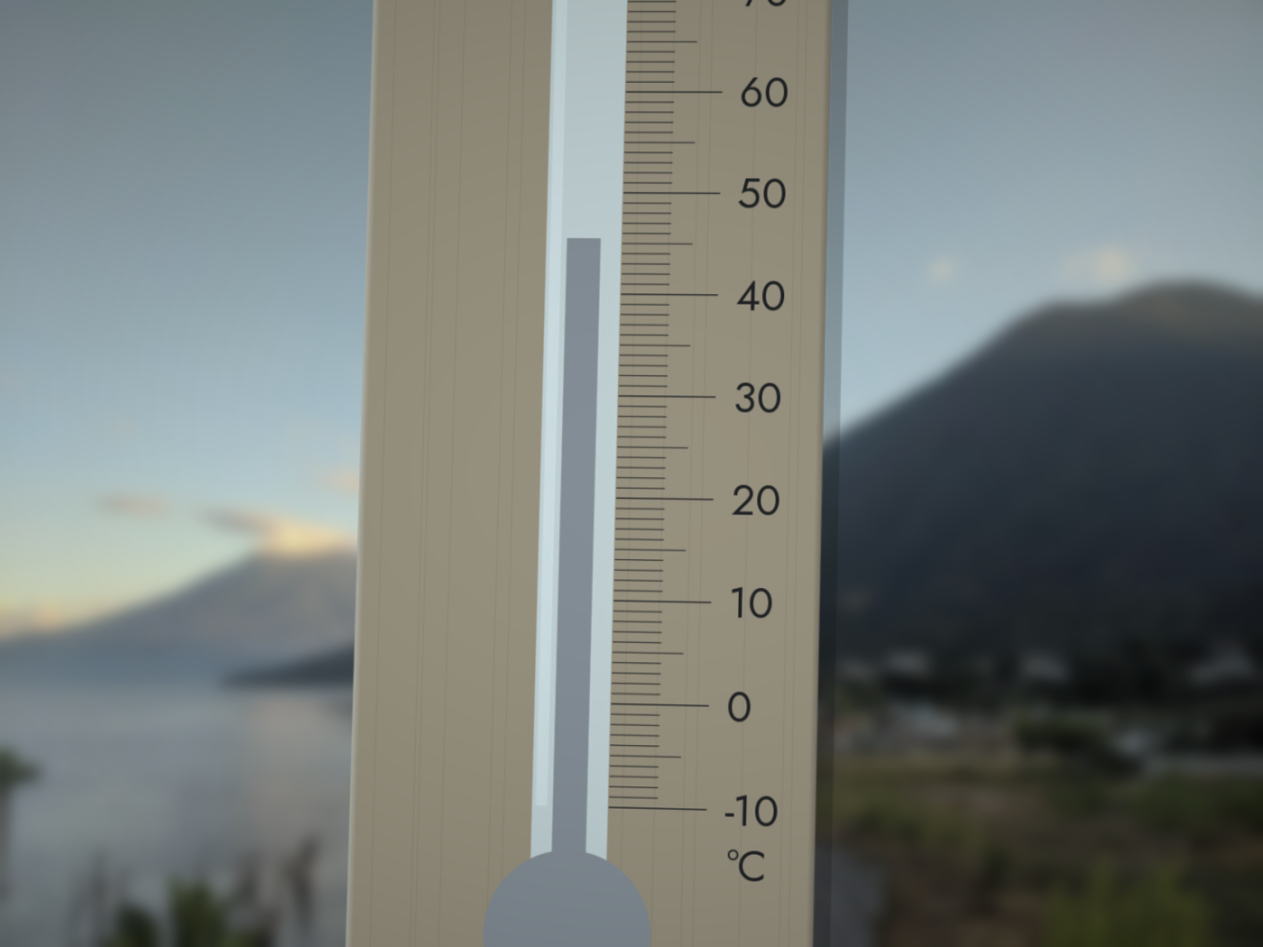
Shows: 45.5 °C
